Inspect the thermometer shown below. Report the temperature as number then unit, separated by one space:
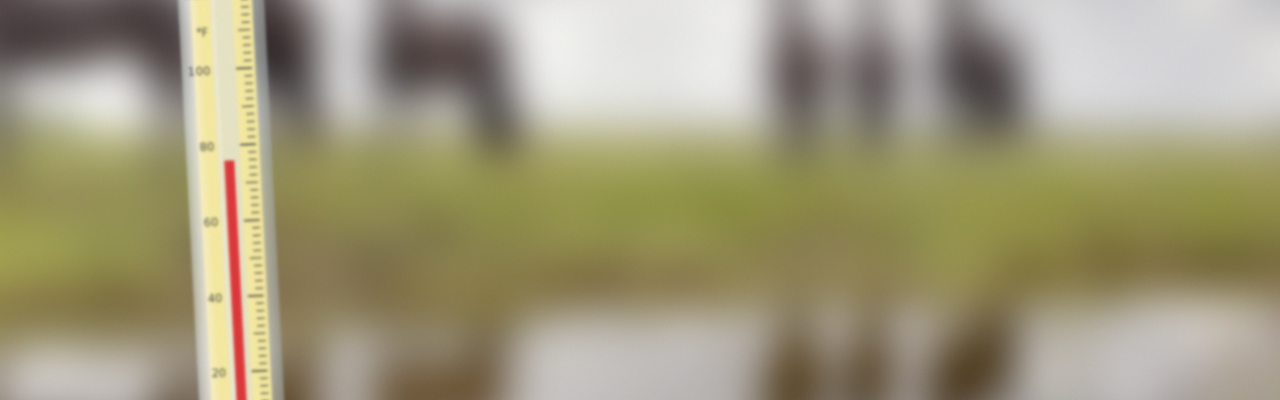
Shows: 76 °F
